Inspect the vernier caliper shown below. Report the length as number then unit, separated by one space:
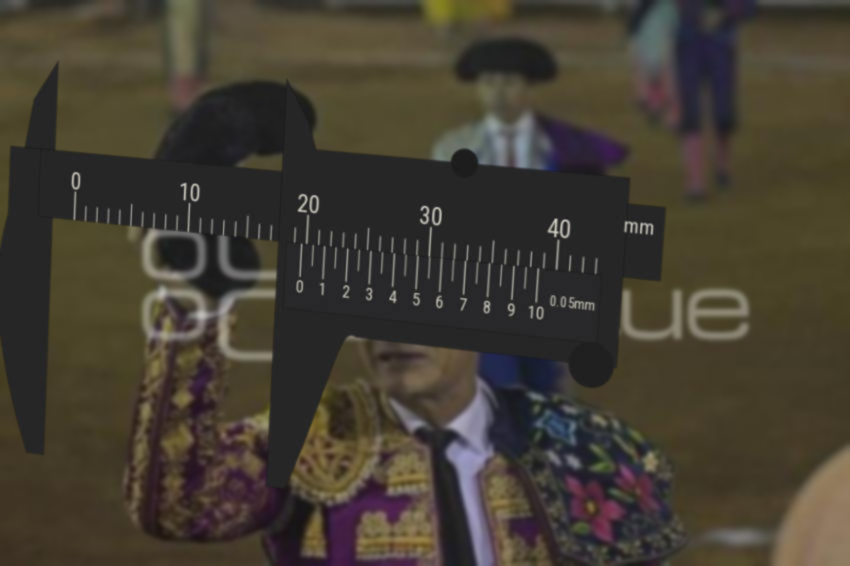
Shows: 19.6 mm
